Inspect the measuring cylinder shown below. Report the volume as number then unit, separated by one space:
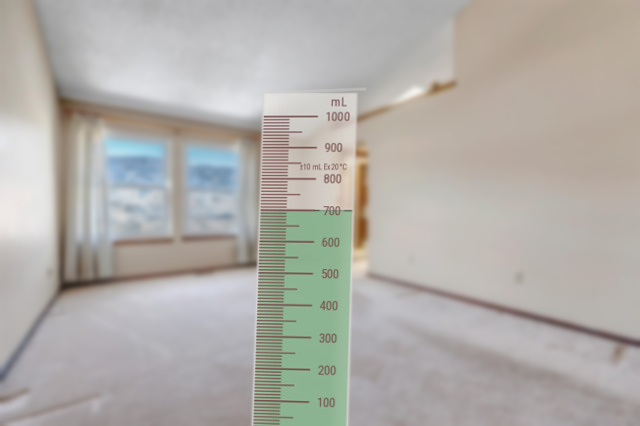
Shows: 700 mL
